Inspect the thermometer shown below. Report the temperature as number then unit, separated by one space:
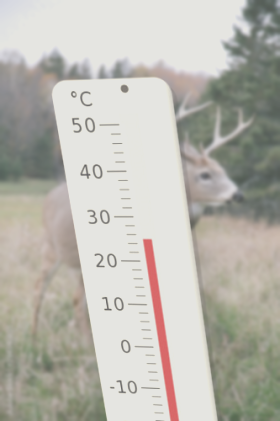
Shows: 25 °C
